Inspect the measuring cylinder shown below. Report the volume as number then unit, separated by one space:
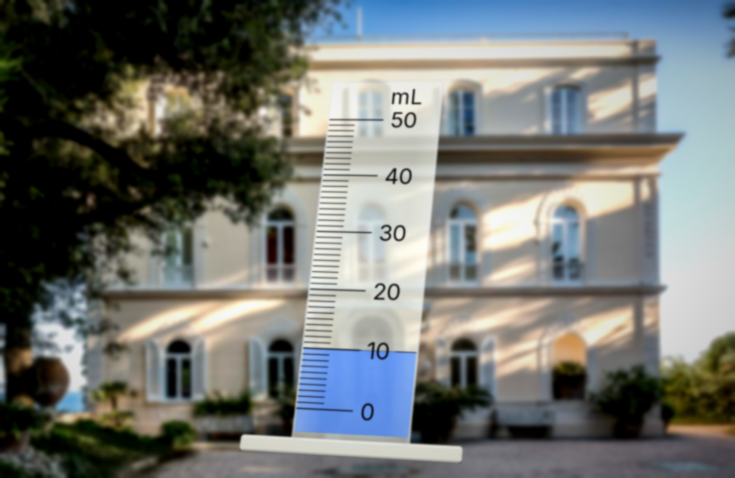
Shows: 10 mL
